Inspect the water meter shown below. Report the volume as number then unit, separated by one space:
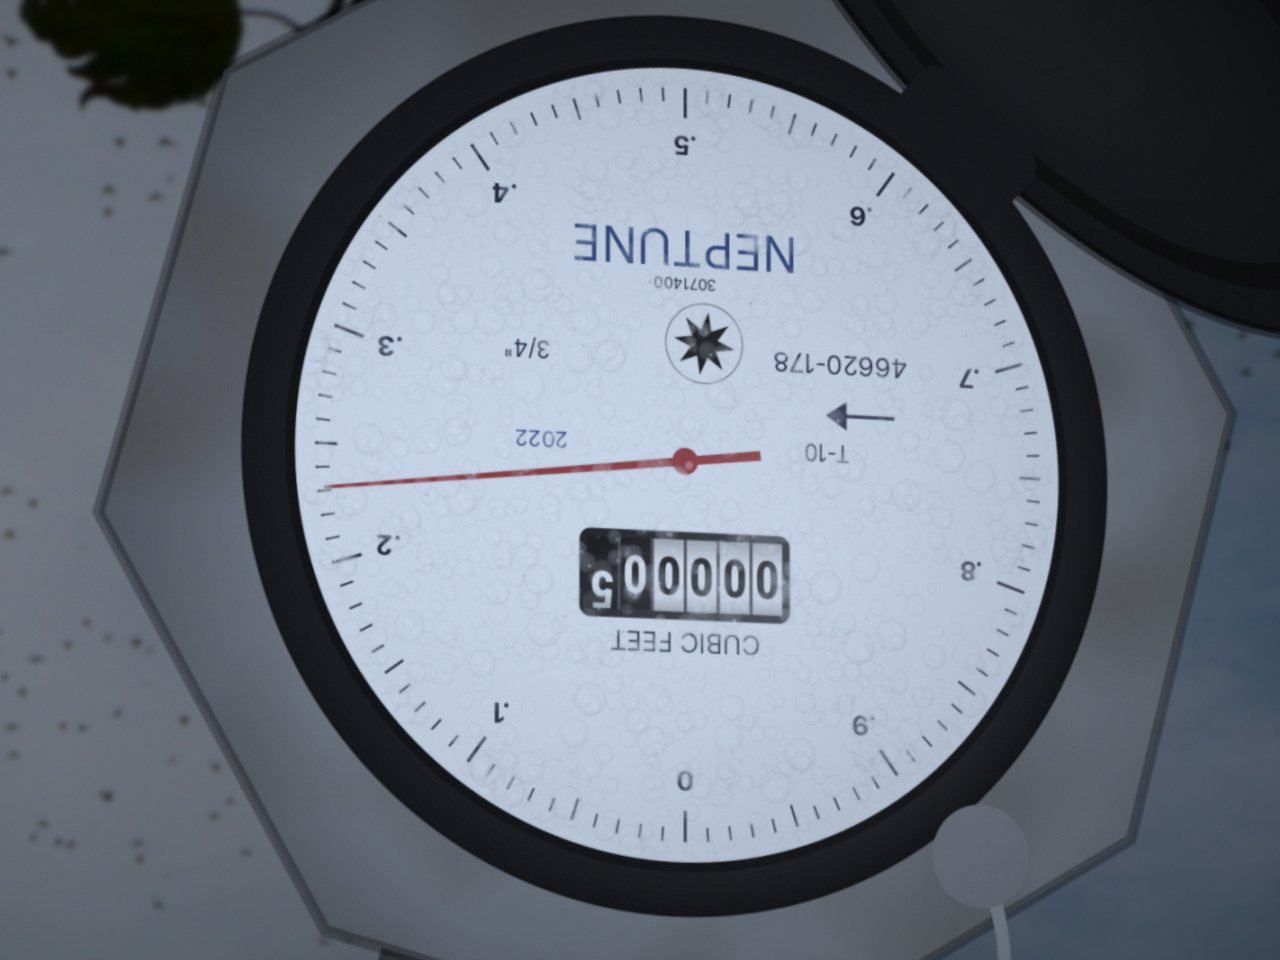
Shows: 5.23 ft³
